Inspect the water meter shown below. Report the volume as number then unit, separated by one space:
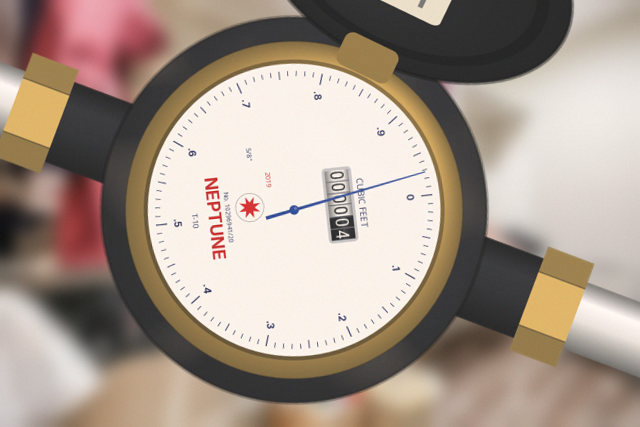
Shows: 3.97 ft³
